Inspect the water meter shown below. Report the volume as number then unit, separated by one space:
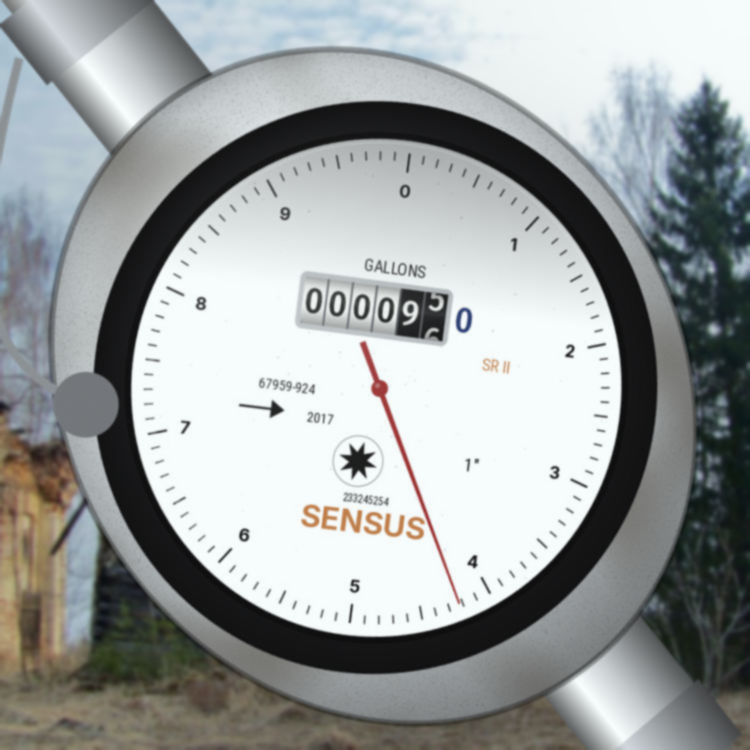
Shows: 954.2 gal
